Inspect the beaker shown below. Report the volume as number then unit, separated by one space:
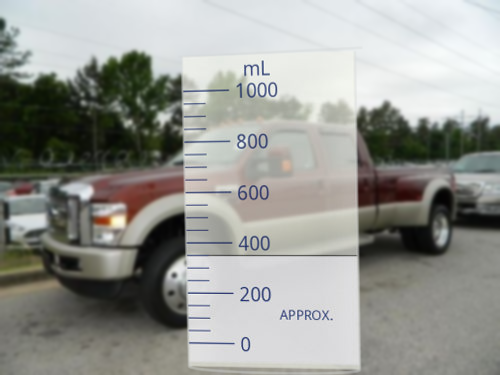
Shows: 350 mL
